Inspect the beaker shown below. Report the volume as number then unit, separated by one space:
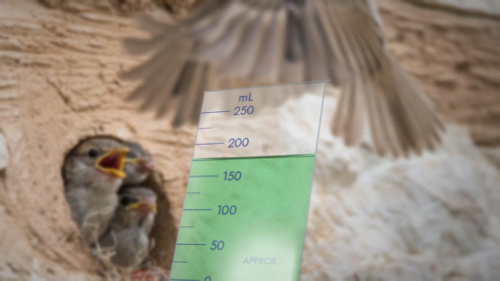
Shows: 175 mL
